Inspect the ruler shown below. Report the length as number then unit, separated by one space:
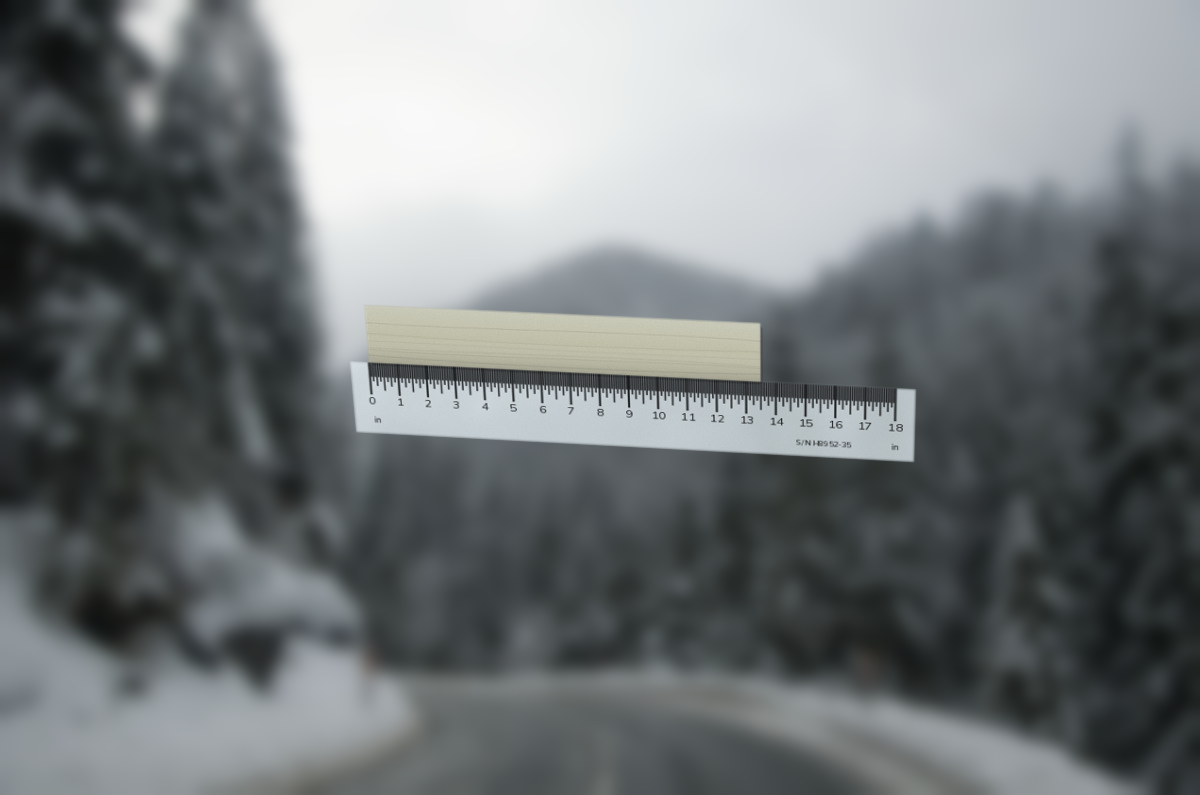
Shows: 13.5 in
